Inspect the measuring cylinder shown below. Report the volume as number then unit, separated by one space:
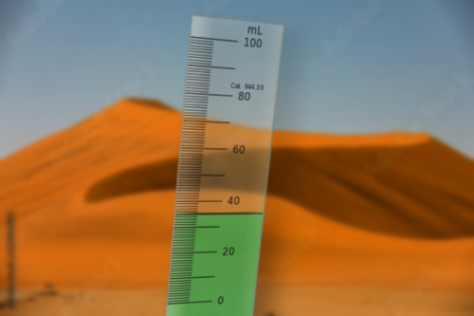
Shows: 35 mL
